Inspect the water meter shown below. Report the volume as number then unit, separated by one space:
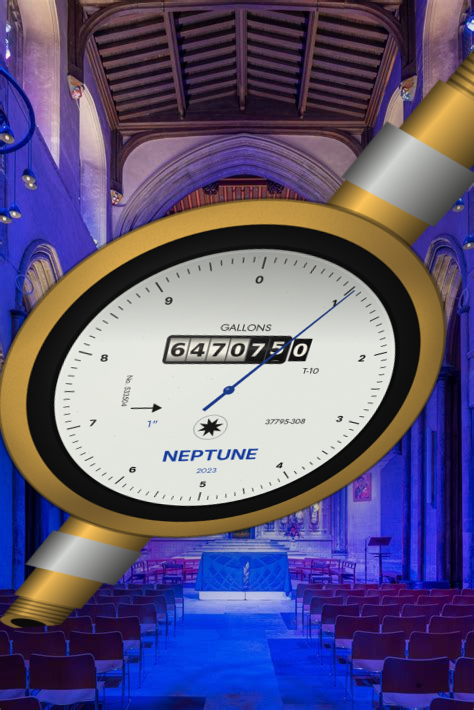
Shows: 6470751.0 gal
